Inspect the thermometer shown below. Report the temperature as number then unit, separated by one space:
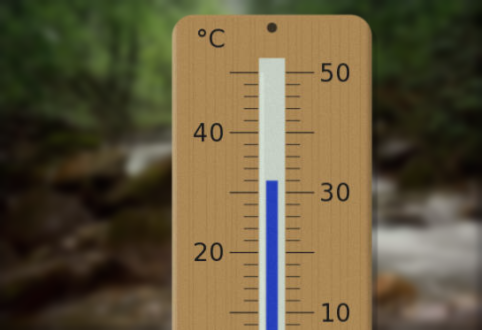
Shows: 32 °C
